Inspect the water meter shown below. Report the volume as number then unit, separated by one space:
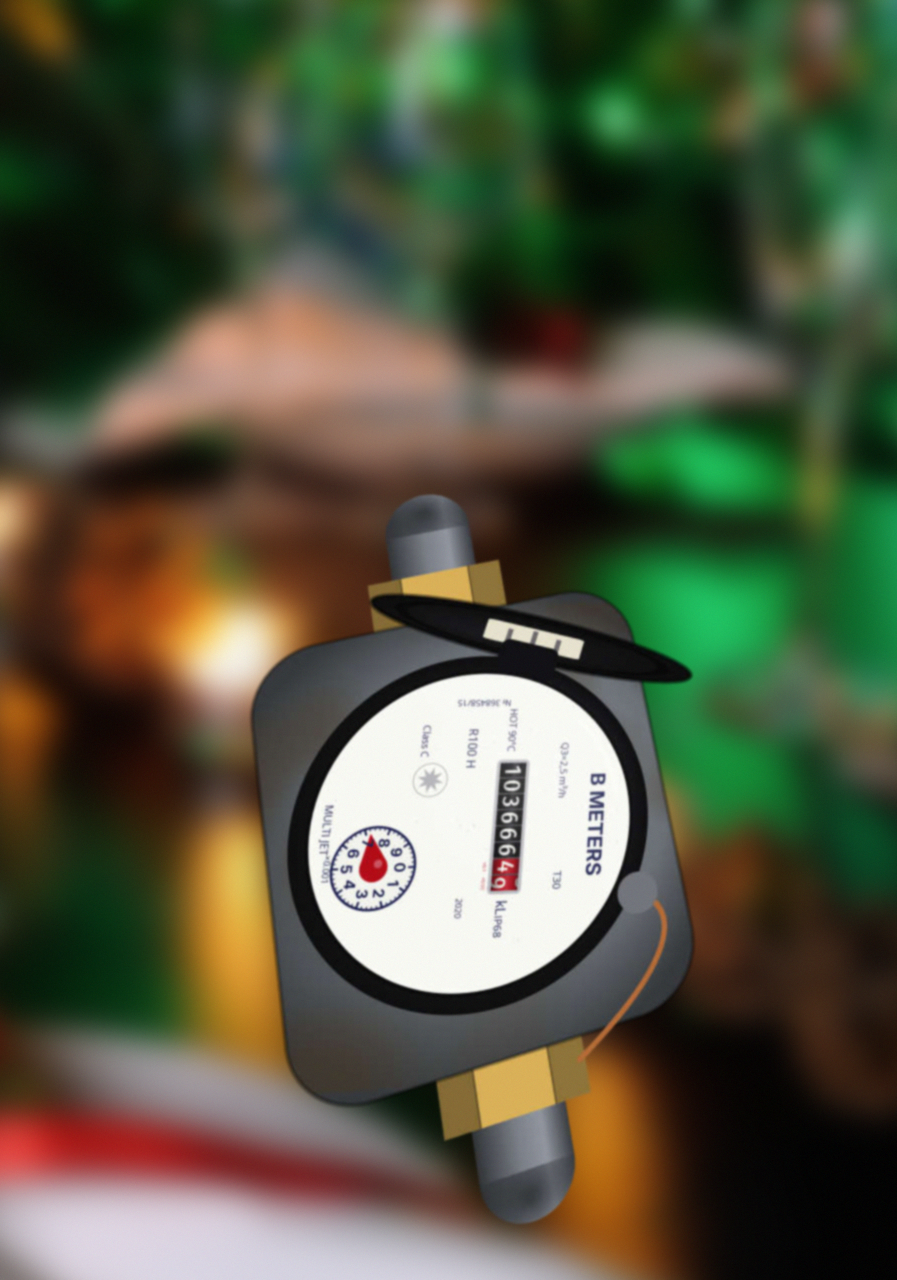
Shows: 103666.487 kL
